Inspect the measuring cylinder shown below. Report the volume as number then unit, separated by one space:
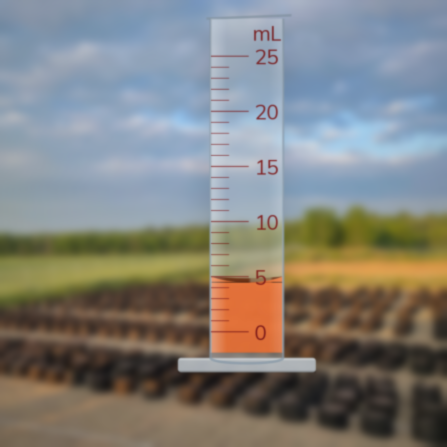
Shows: 4.5 mL
